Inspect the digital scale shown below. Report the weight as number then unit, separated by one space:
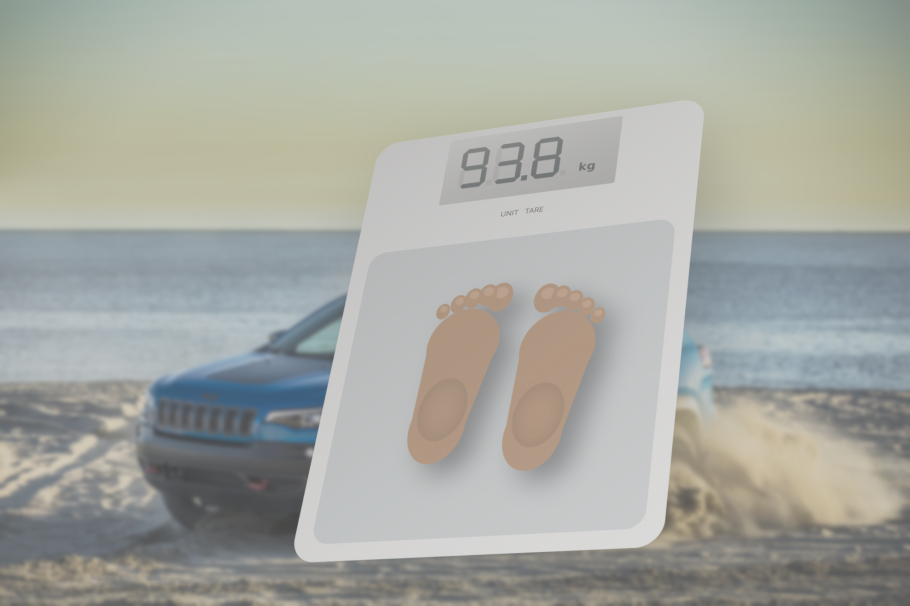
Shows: 93.8 kg
